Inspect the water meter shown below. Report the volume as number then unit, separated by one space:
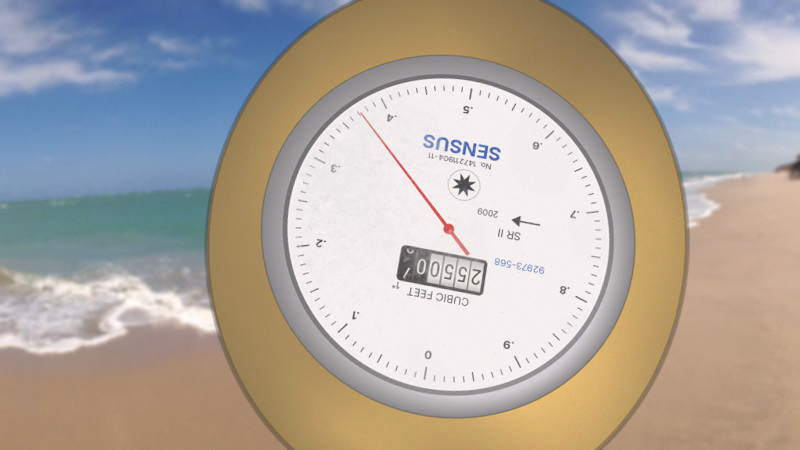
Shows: 255007.37 ft³
